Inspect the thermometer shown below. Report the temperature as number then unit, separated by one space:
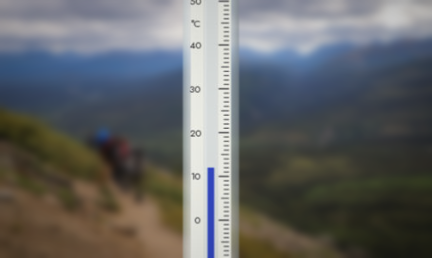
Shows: 12 °C
